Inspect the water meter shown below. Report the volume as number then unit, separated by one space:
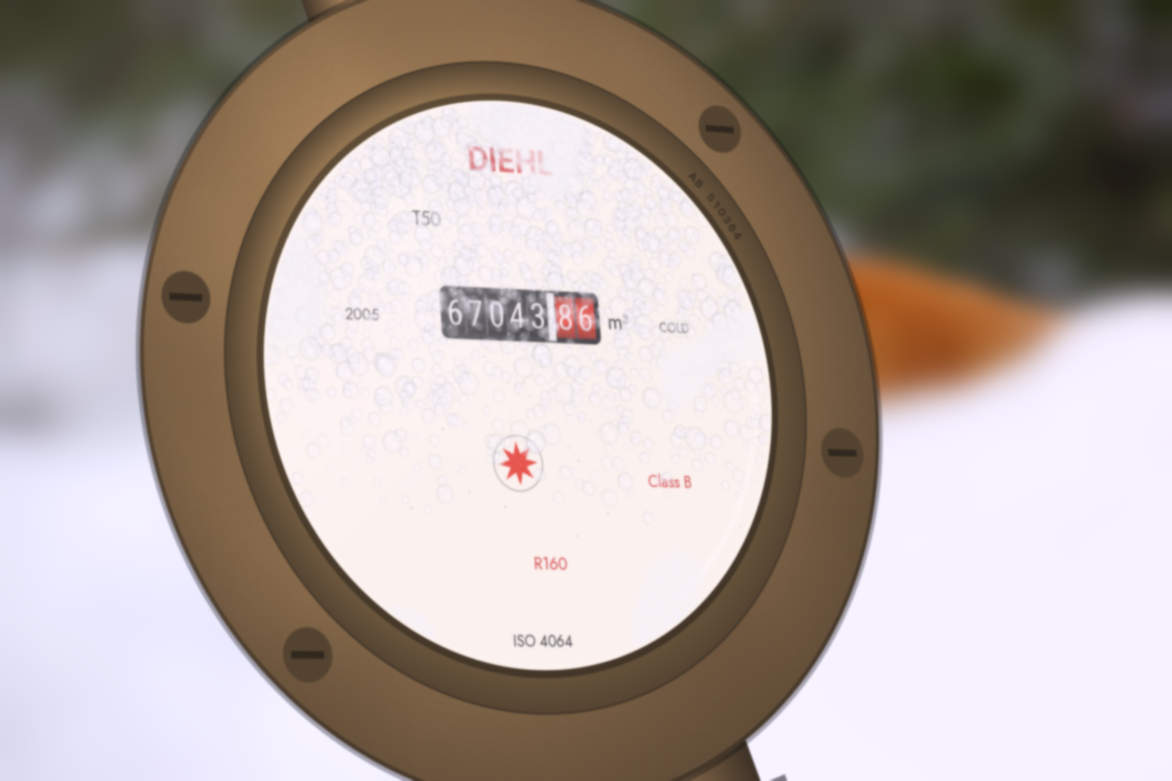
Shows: 67043.86 m³
